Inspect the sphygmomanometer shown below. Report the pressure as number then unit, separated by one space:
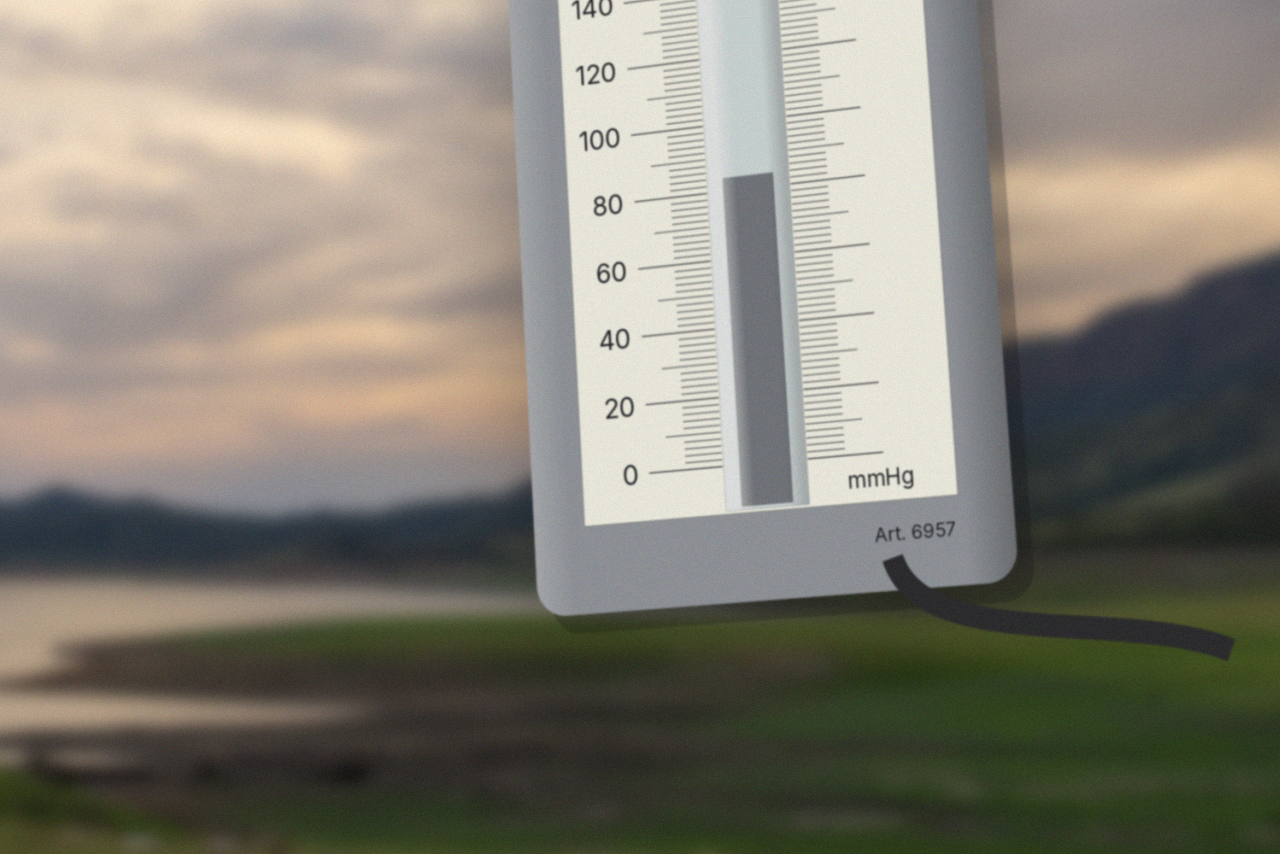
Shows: 84 mmHg
